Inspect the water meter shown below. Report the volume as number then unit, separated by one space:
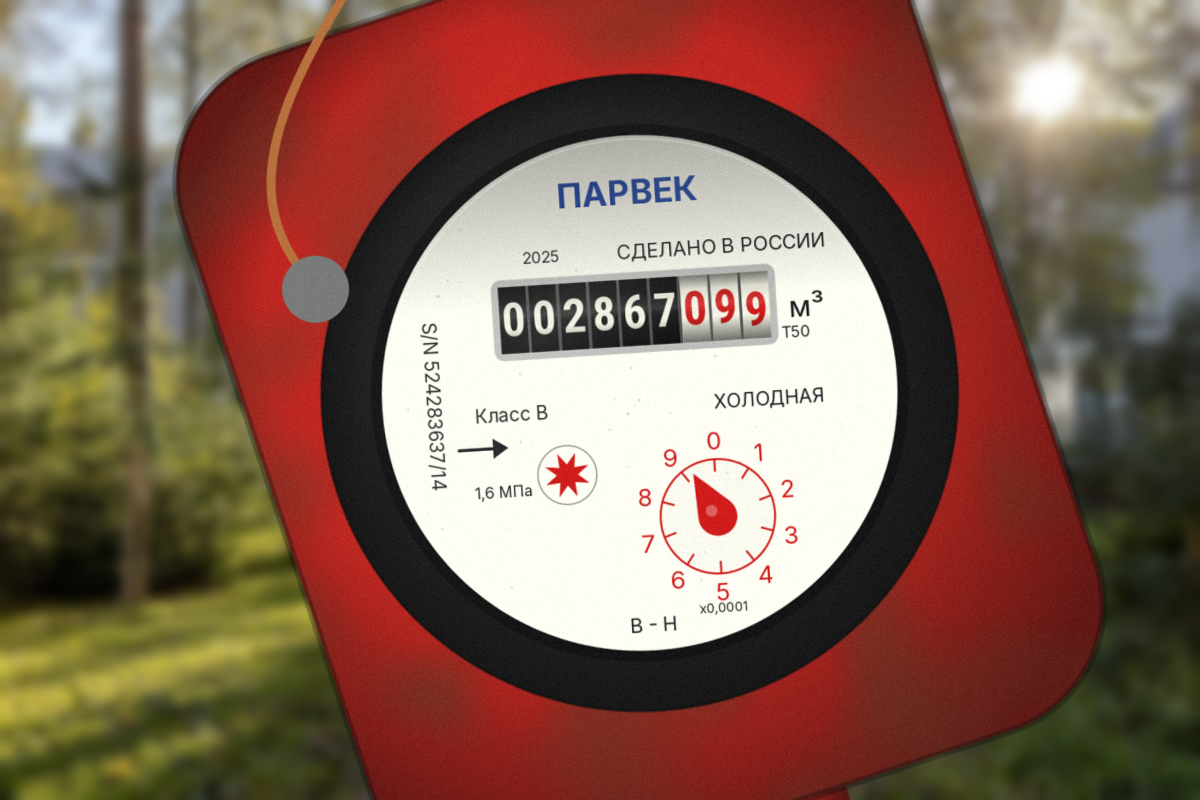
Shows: 2867.0989 m³
